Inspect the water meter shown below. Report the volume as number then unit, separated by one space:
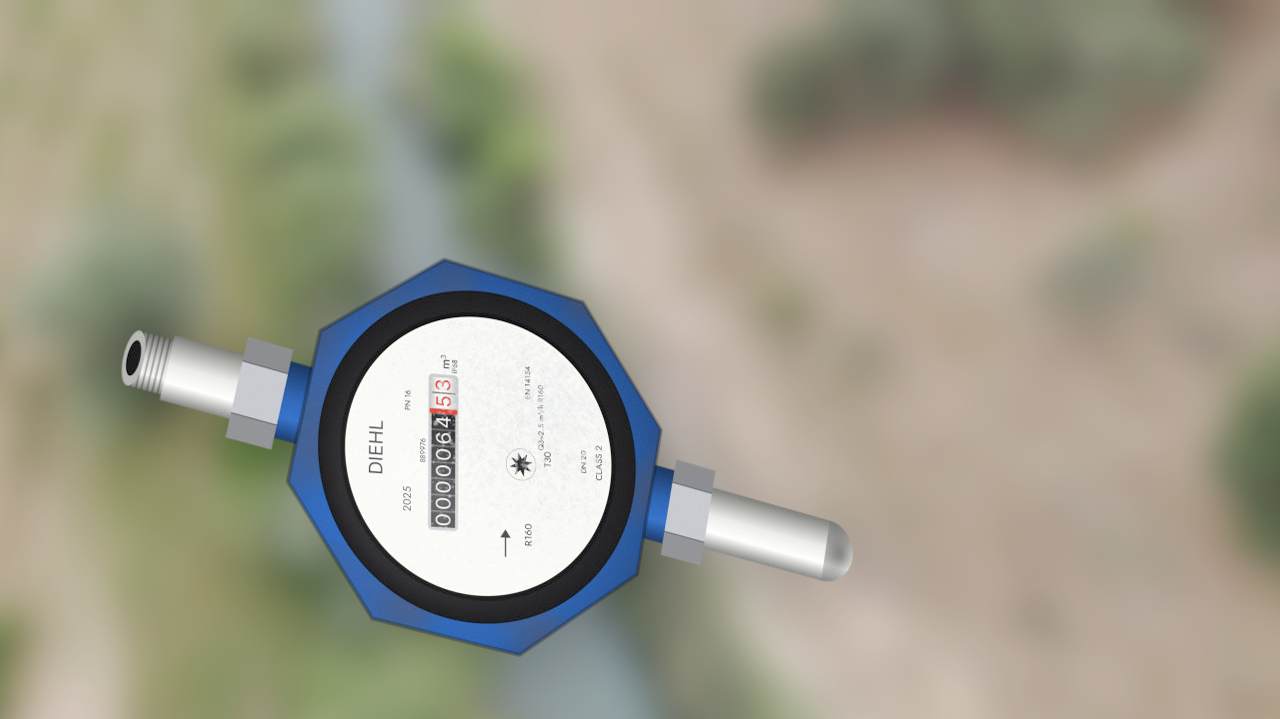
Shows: 64.53 m³
